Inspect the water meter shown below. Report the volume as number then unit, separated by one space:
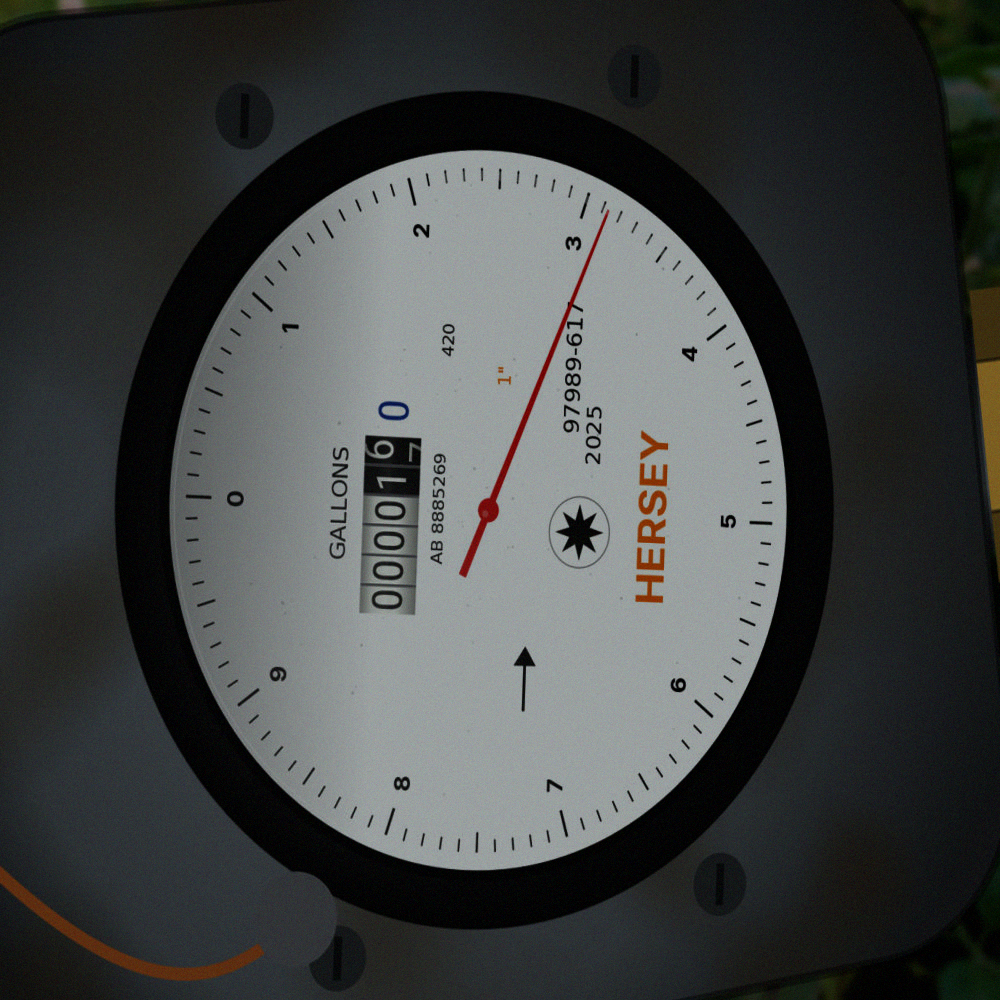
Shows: 163.1 gal
